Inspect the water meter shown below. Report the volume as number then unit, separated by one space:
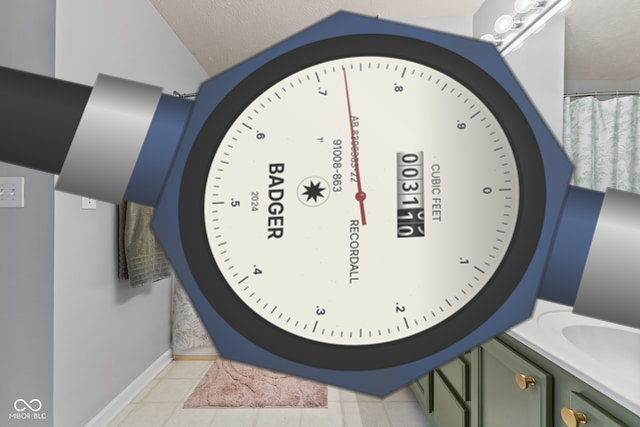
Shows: 3109.73 ft³
